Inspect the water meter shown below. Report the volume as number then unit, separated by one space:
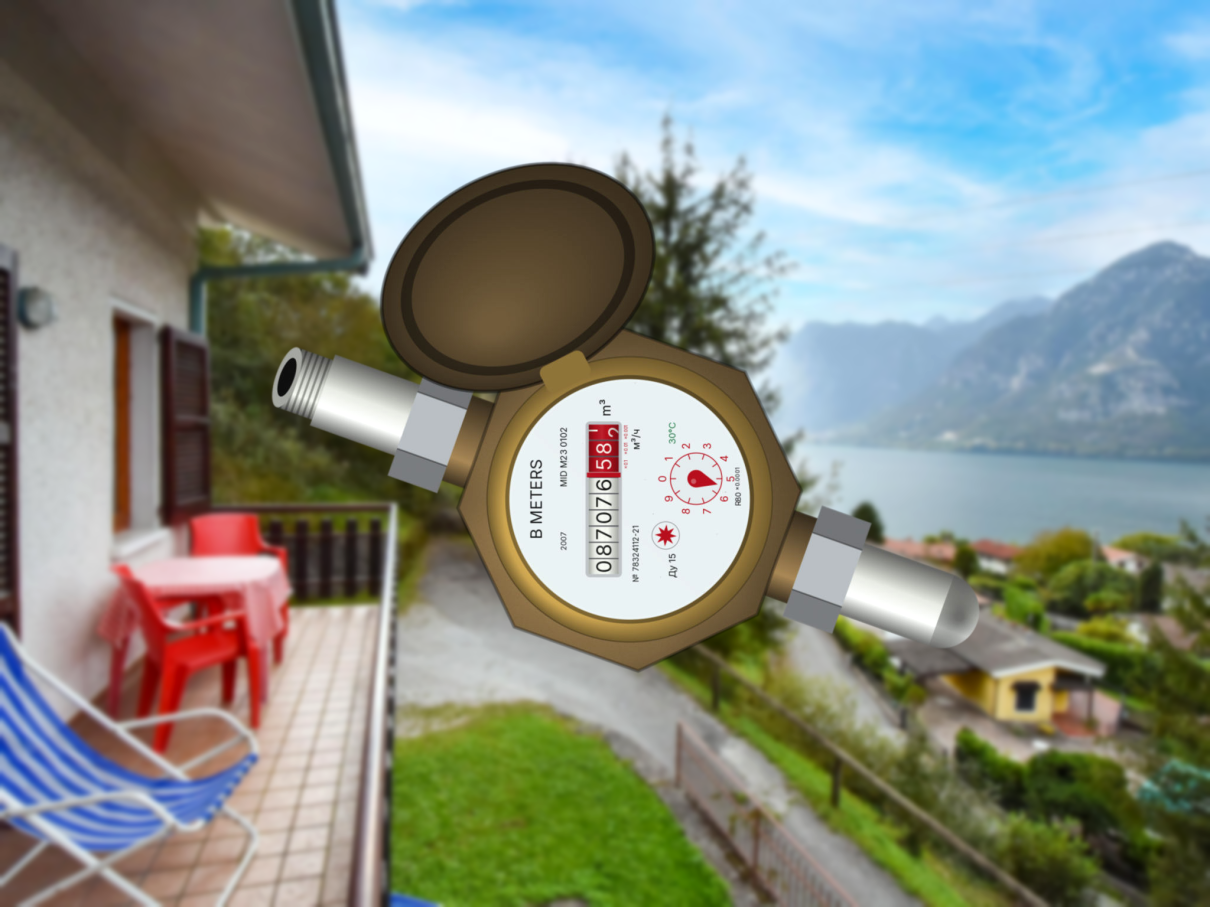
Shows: 87076.5815 m³
